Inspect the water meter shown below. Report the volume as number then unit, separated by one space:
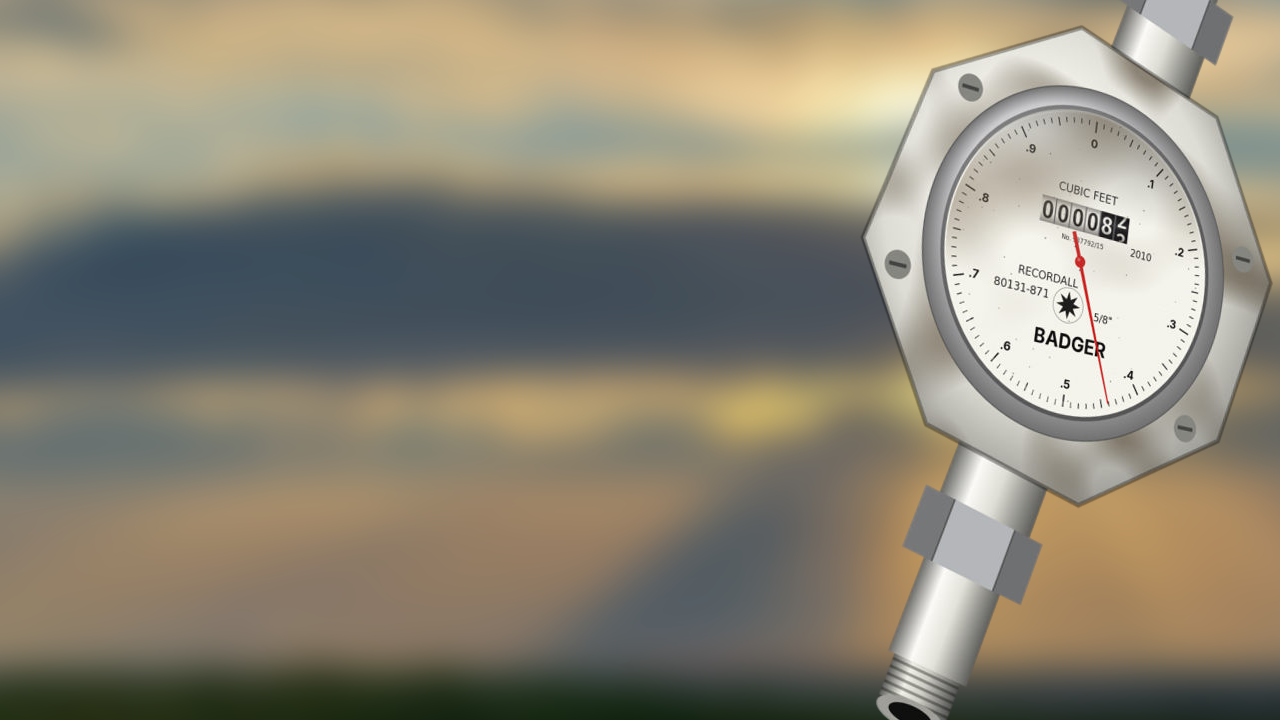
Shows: 82.44 ft³
